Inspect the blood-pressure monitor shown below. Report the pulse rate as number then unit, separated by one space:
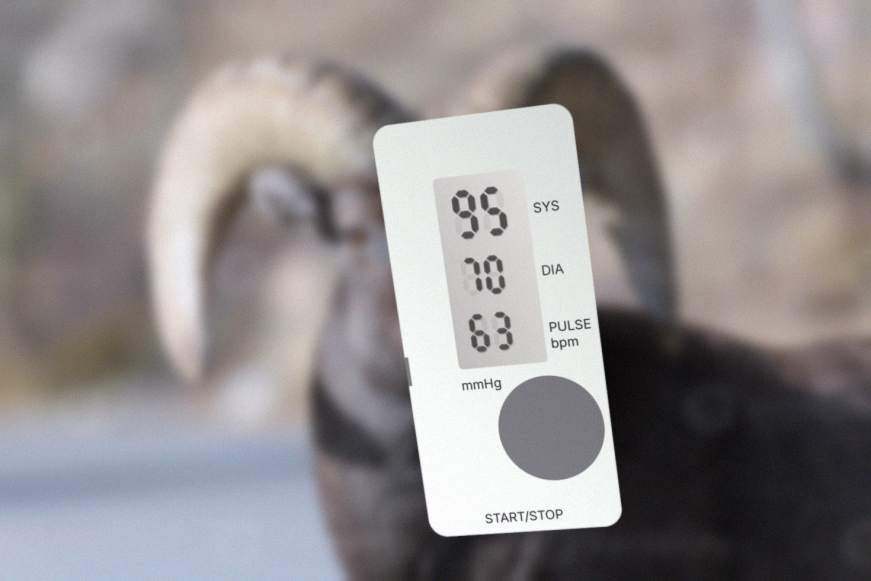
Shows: 63 bpm
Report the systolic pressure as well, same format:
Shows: 95 mmHg
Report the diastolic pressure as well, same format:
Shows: 70 mmHg
